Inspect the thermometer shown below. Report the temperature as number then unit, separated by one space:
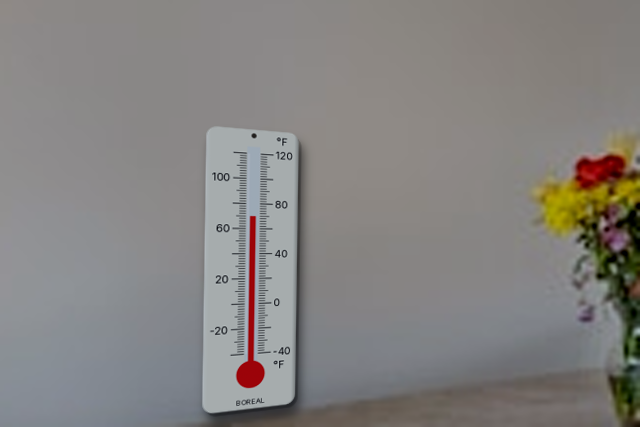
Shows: 70 °F
